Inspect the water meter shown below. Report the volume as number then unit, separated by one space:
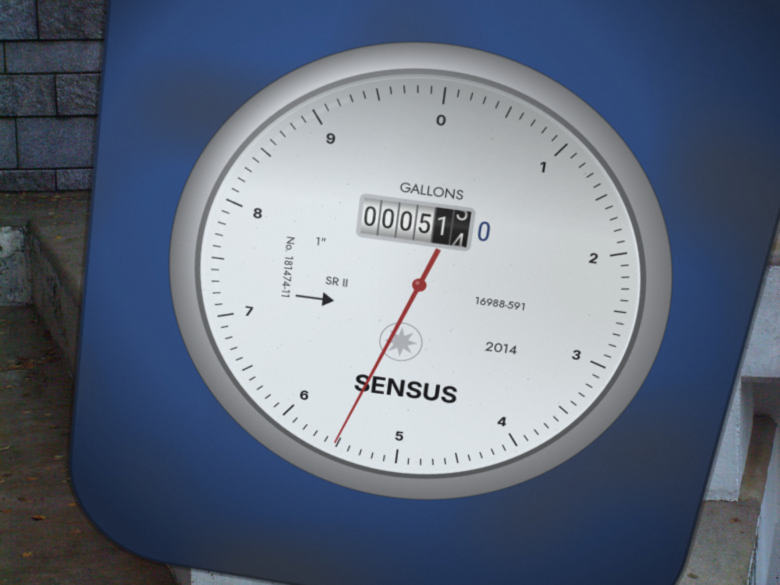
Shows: 5135.5 gal
